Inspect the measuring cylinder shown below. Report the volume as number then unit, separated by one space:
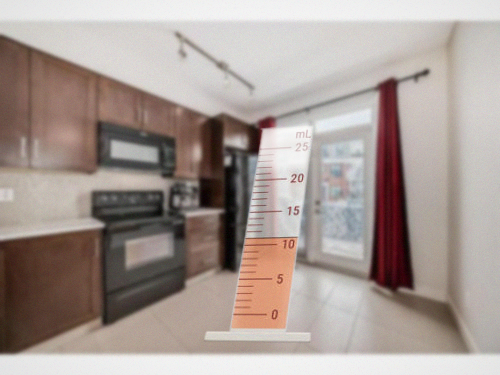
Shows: 11 mL
